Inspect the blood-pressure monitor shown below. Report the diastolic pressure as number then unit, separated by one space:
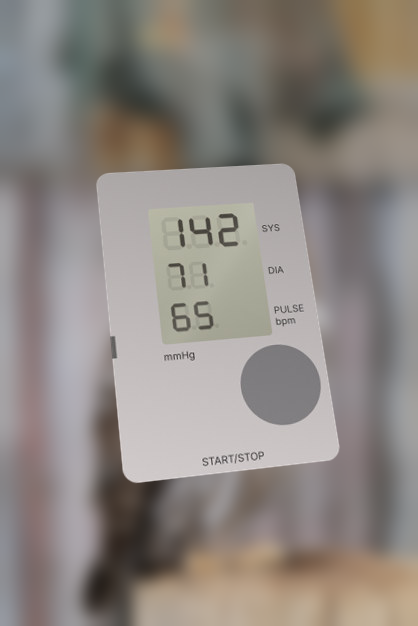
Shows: 71 mmHg
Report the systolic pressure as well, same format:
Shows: 142 mmHg
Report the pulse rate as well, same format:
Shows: 65 bpm
